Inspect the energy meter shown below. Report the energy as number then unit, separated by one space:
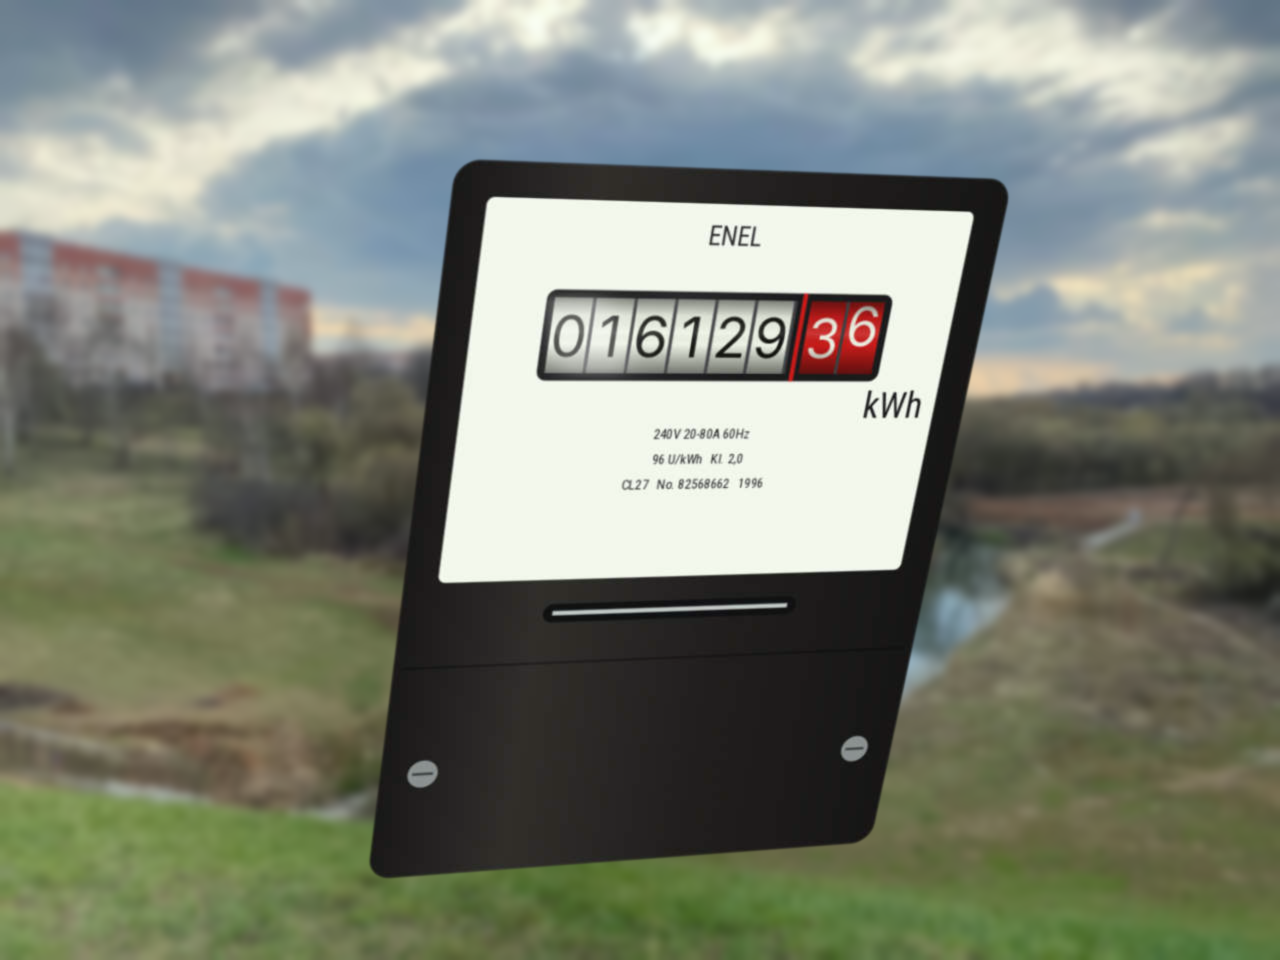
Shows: 16129.36 kWh
